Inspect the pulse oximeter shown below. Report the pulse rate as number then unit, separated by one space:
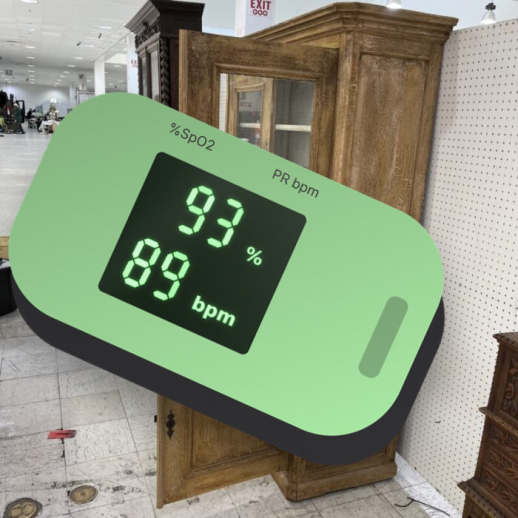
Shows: 89 bpm
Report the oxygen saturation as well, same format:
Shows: 93 %
